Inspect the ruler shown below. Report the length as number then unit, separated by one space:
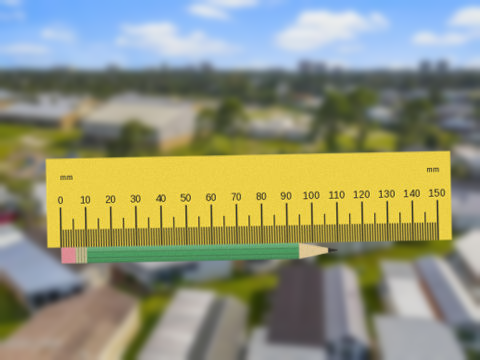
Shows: 110 mm
